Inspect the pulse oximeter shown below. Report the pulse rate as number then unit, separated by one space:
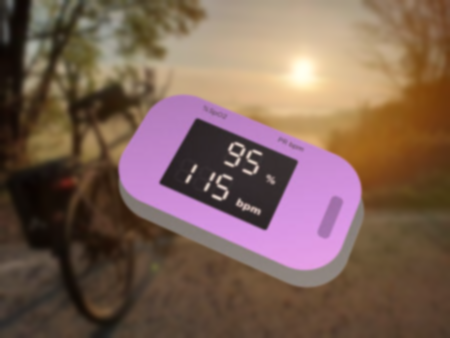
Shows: 115 bpm
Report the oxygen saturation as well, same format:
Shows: 95 %
